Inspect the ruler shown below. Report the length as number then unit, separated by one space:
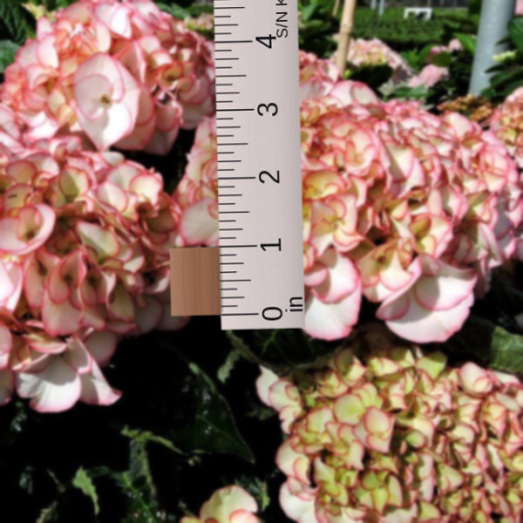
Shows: 1 in
